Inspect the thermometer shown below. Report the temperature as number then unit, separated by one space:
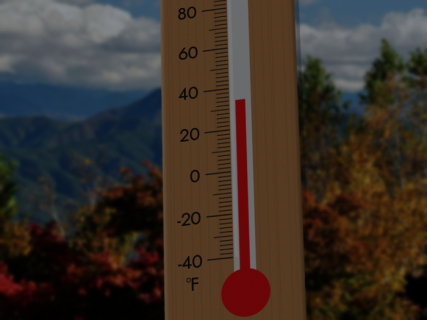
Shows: 34 °F
